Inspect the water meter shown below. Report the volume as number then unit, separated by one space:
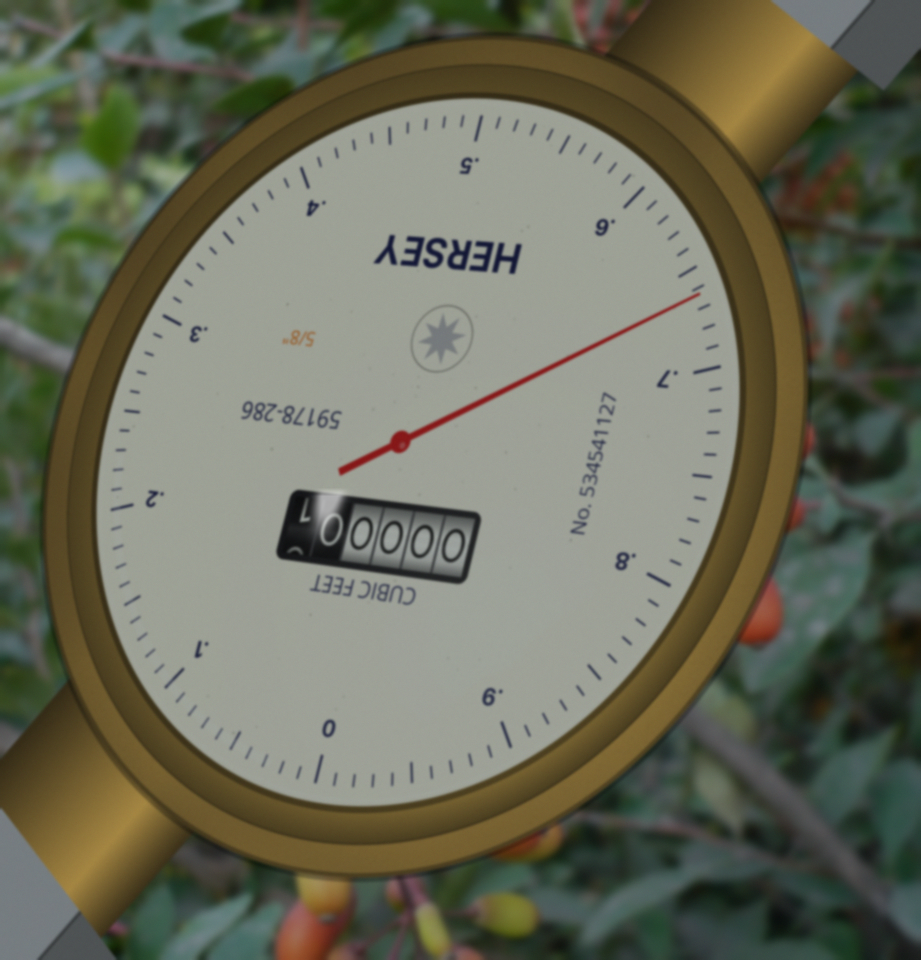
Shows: 0.66 ft³
